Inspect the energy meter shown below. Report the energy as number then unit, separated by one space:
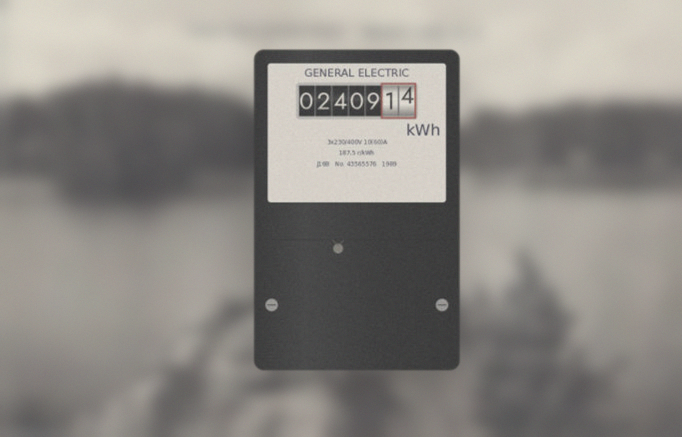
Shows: 2409.14 kWh
